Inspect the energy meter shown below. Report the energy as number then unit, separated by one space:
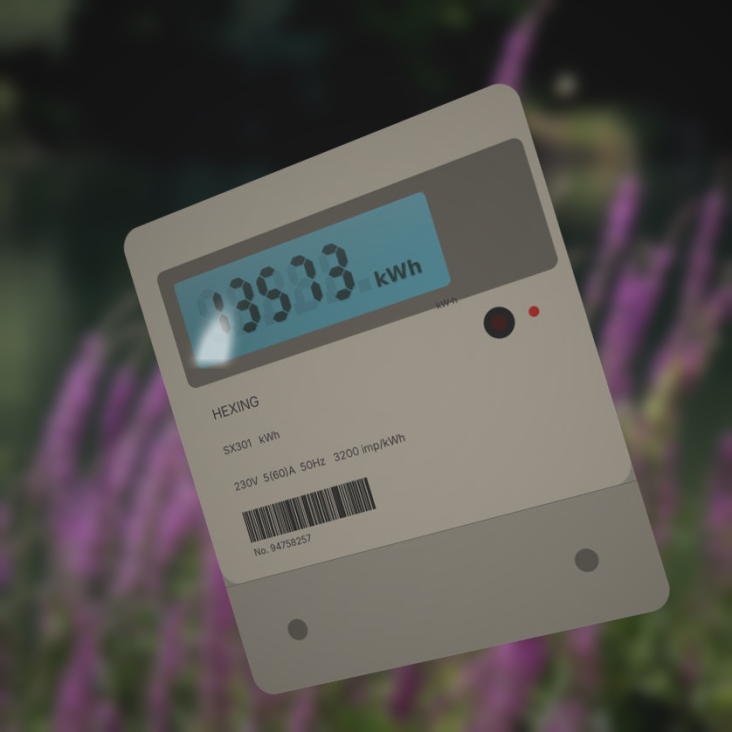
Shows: 13573 kWh
